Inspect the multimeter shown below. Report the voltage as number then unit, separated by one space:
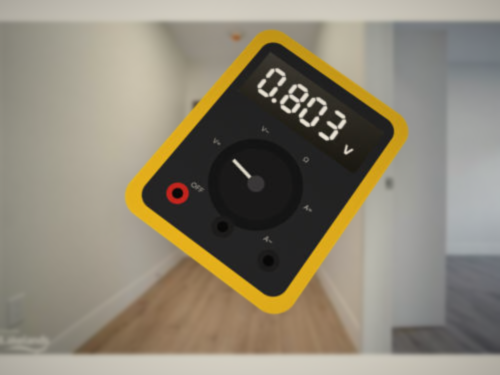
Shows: 0.803 V
